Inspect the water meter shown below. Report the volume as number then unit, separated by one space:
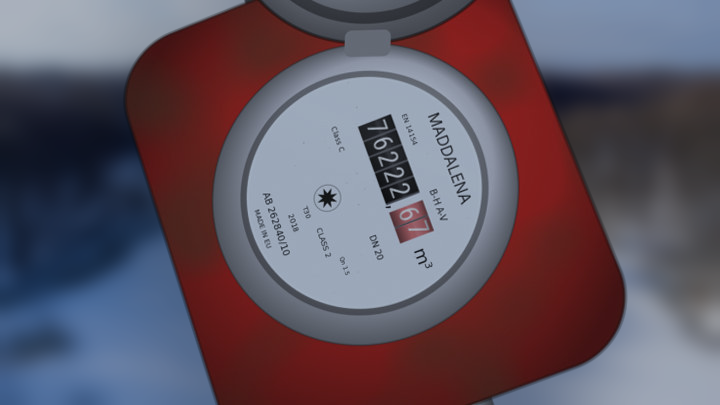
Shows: 76222.67 m³
